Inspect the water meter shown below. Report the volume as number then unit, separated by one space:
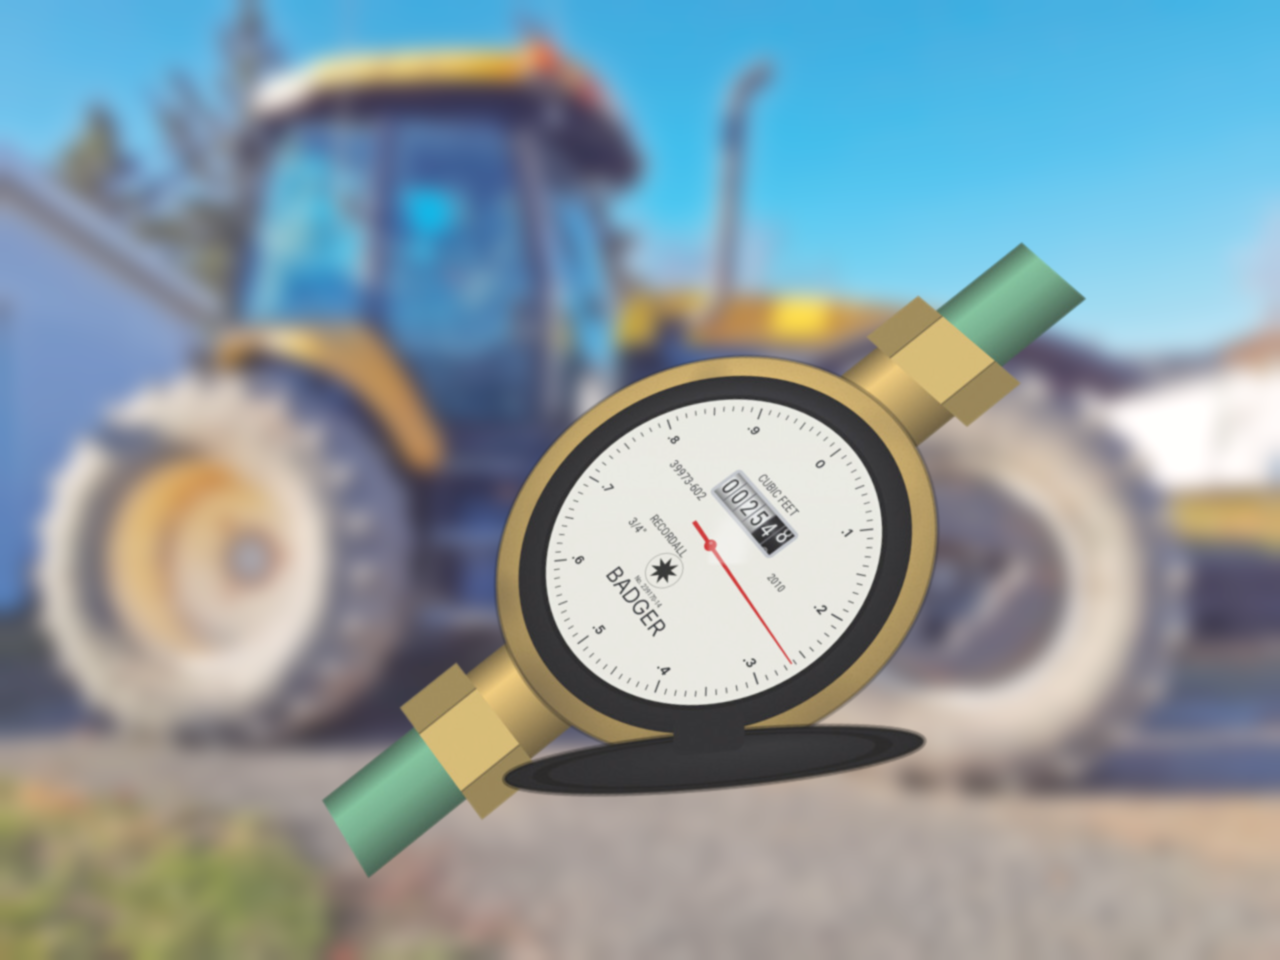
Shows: 2548.26 ft³
